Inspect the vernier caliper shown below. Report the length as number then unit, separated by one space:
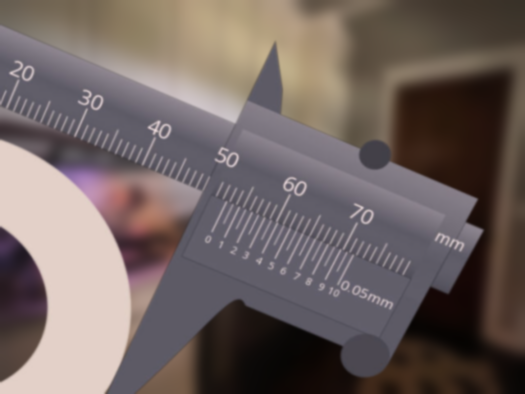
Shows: 52.6 mm
